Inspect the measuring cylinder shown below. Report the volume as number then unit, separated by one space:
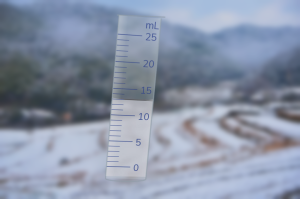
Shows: 13 mL
